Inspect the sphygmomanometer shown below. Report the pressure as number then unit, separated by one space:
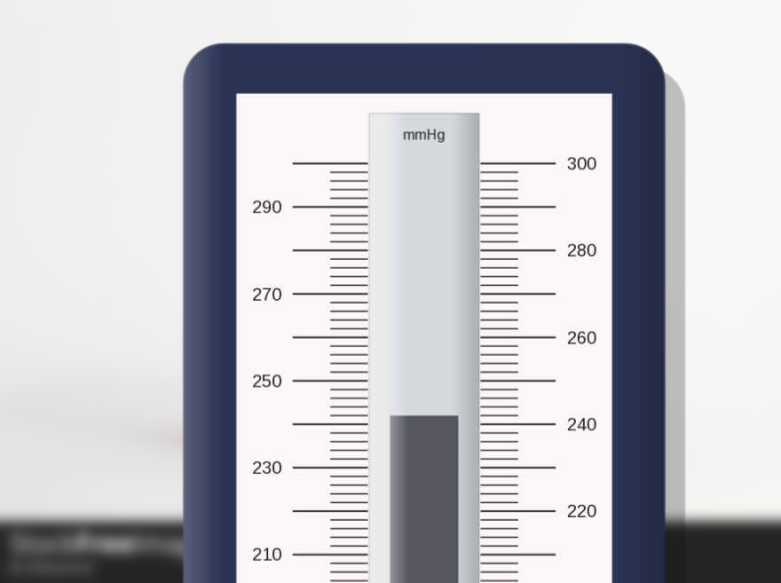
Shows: 242 mmHg
